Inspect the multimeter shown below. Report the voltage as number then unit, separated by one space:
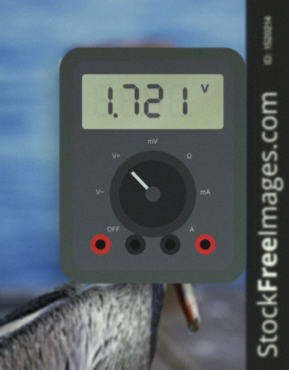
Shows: 1.721 V
